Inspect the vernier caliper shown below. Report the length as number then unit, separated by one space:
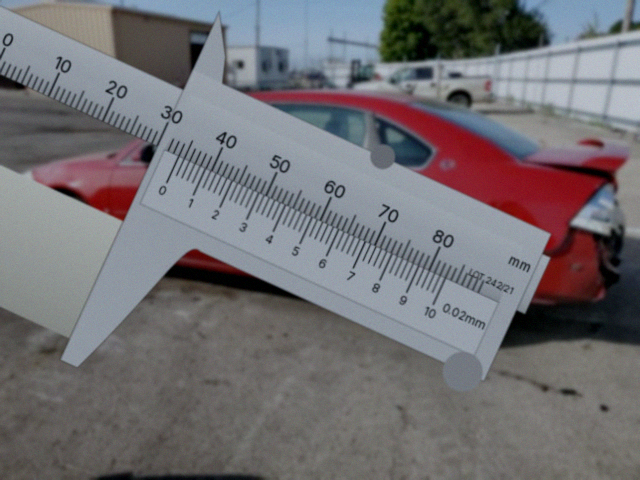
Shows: 34.0 mm
